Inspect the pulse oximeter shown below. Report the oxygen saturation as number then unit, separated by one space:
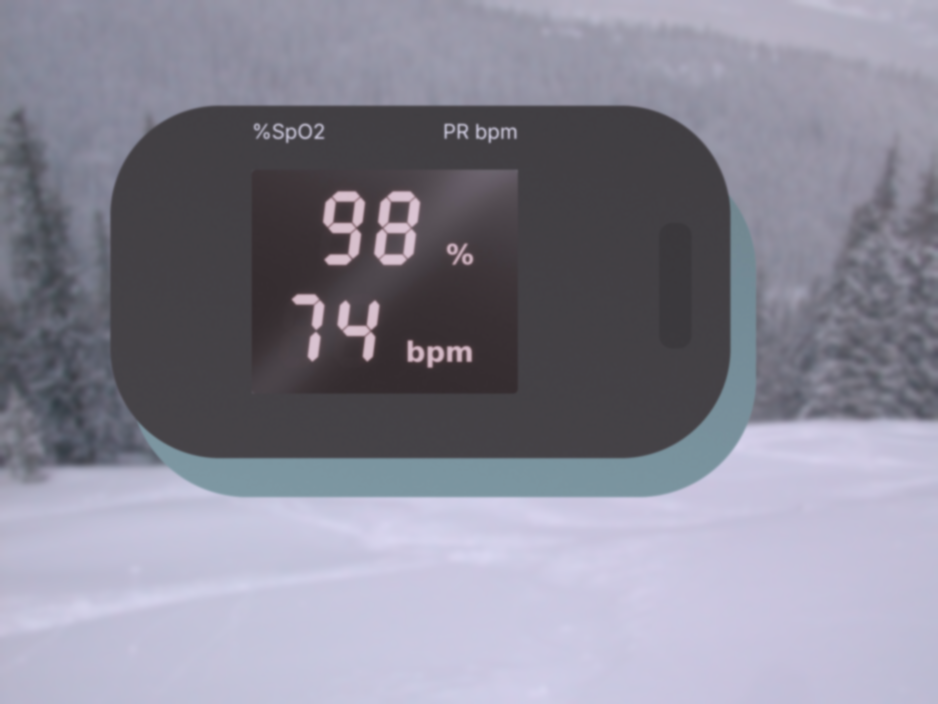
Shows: 98 %
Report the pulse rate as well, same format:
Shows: 74 bpm
